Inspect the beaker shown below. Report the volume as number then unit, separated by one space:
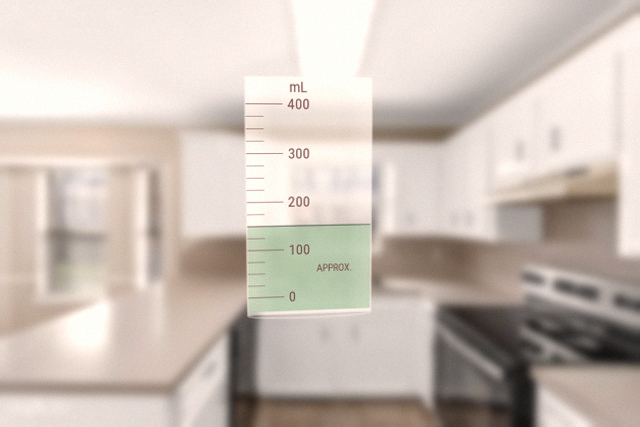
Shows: 150 mL
